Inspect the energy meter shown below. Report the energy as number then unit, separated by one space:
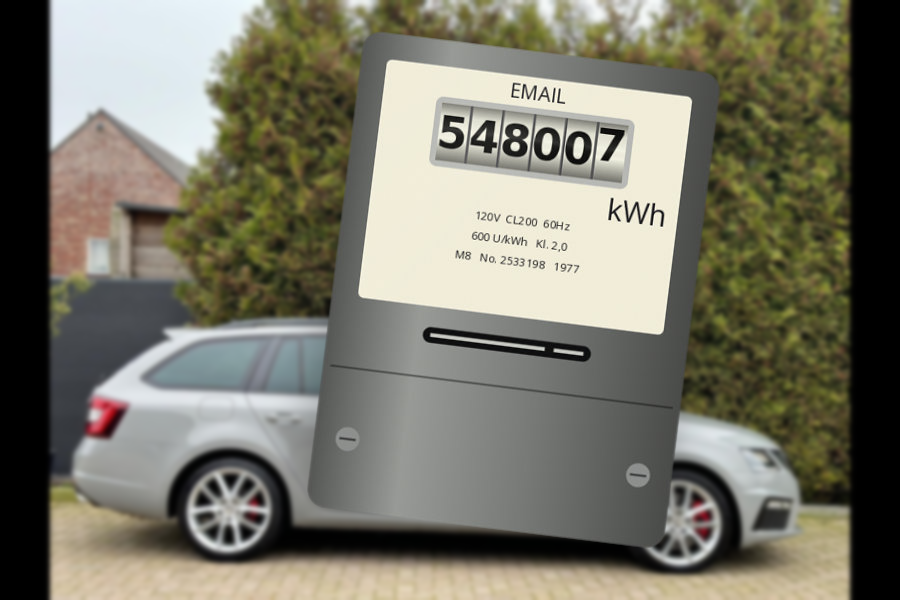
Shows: 548007 kWh
